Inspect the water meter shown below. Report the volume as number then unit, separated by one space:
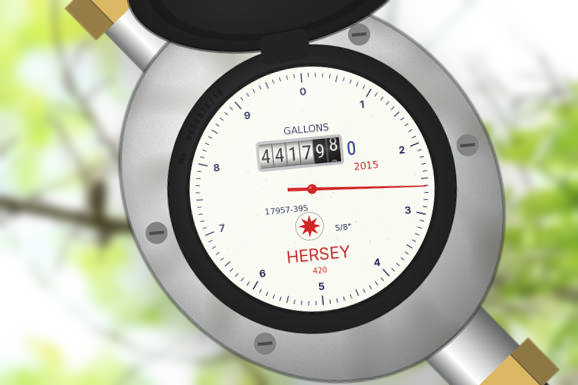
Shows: 4417982.6 gal
